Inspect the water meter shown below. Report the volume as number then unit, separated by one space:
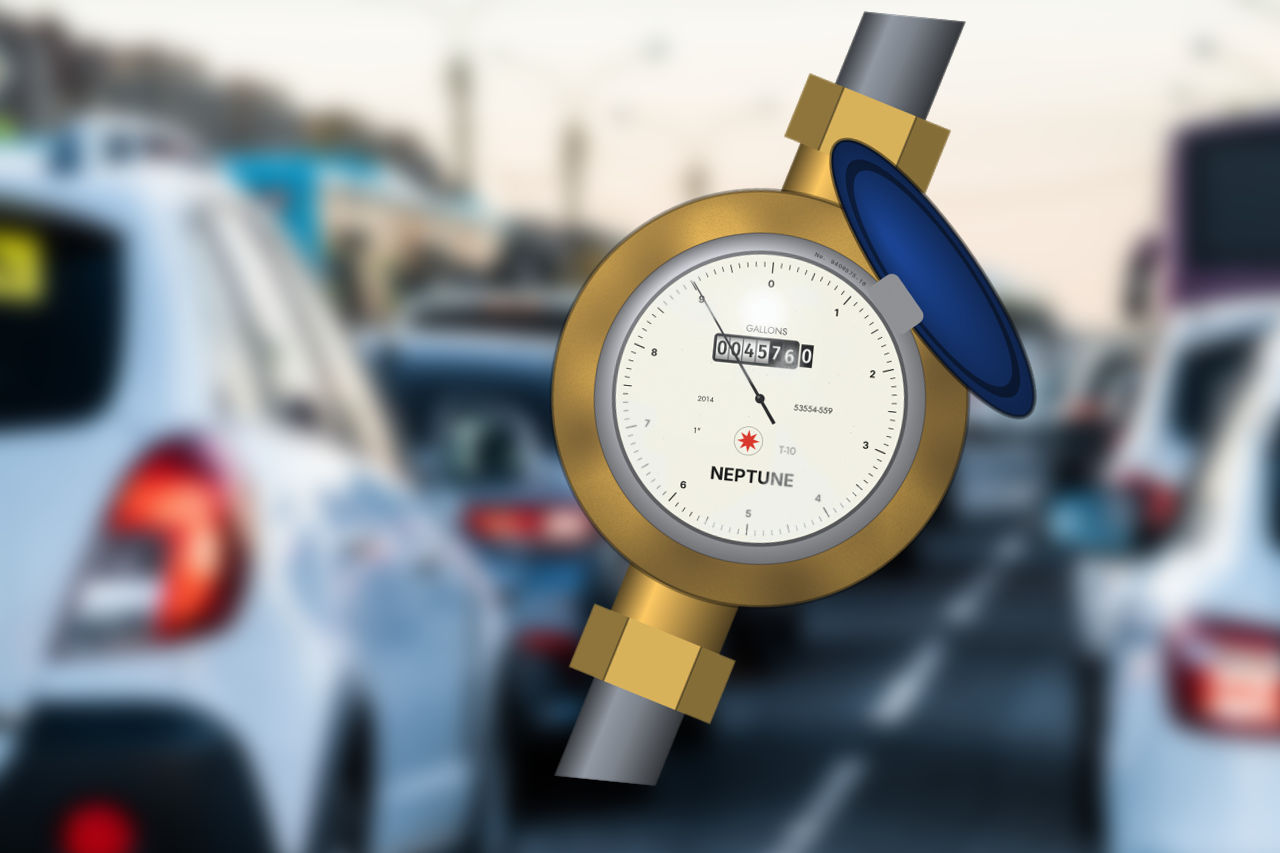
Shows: 45759.0 gal
